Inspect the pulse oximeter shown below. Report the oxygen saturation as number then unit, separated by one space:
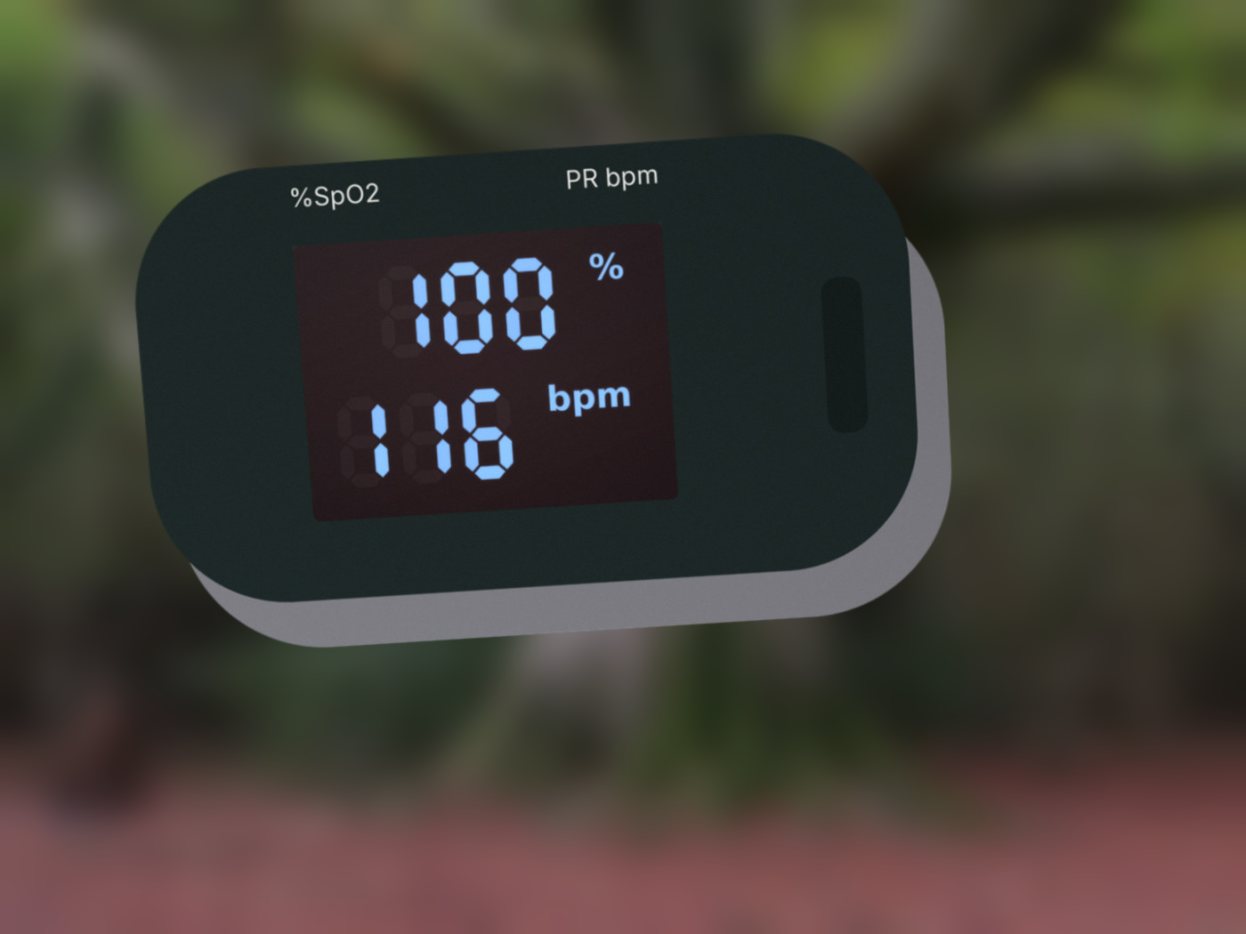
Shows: 100 %
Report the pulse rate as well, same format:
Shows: 116 bpm
